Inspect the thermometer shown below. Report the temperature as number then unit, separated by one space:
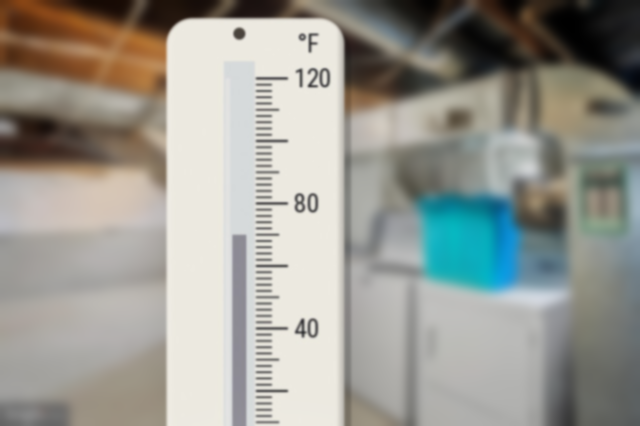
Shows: 70 °F
